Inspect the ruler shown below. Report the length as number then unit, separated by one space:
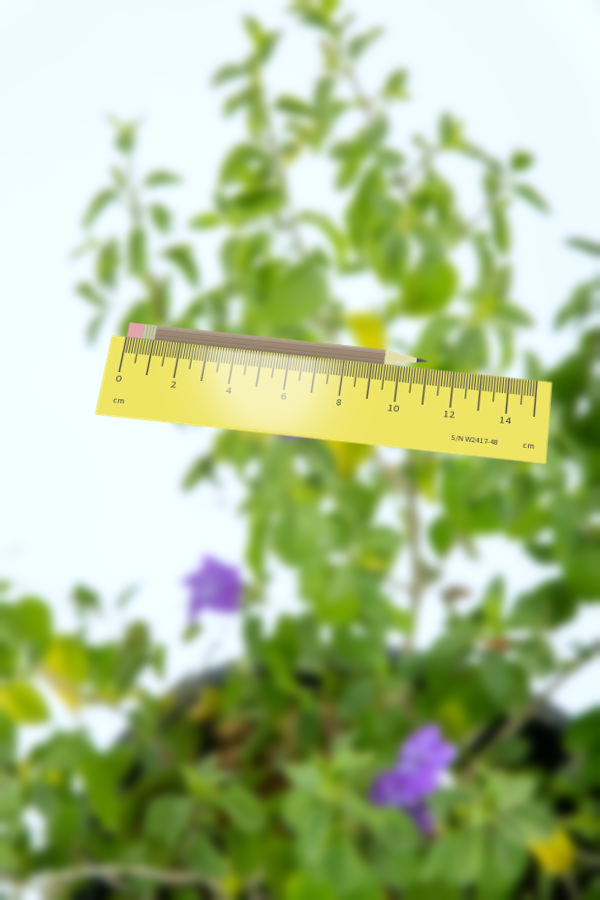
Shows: 11 cm
